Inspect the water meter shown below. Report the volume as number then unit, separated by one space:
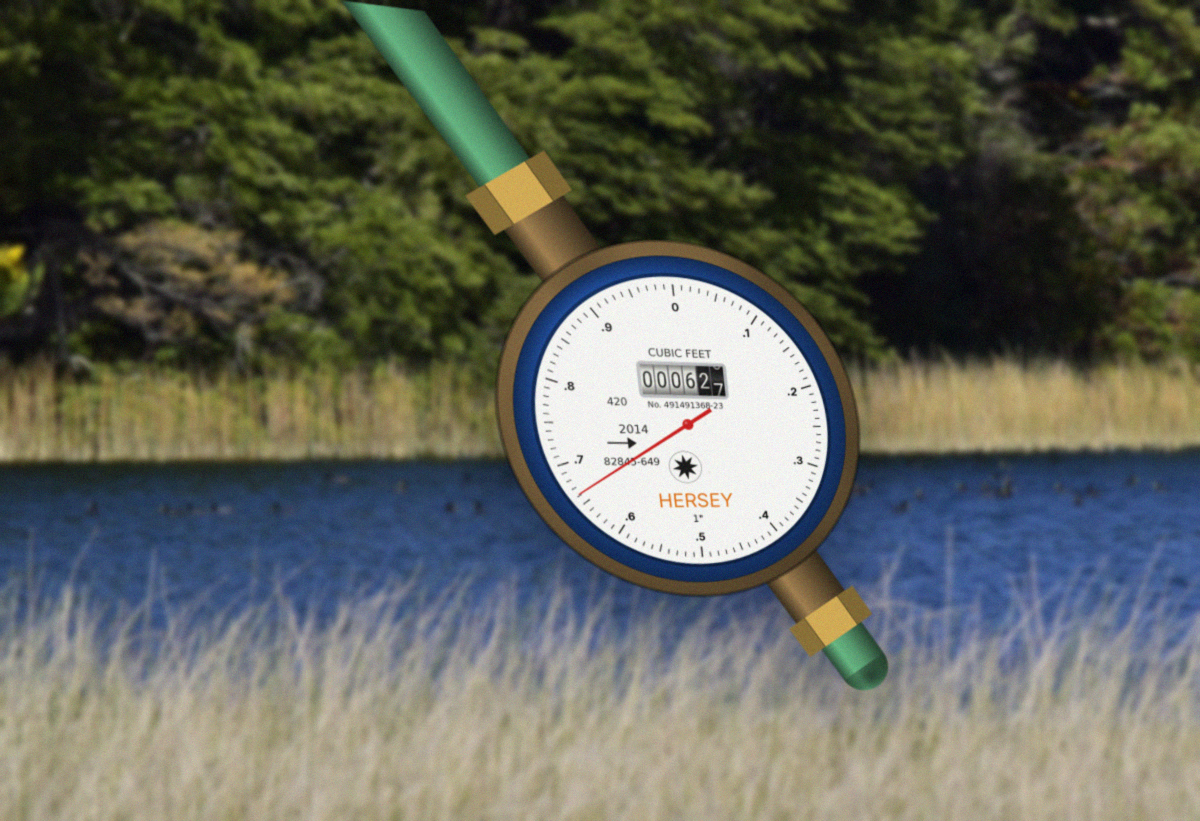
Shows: 626.66 ft³
